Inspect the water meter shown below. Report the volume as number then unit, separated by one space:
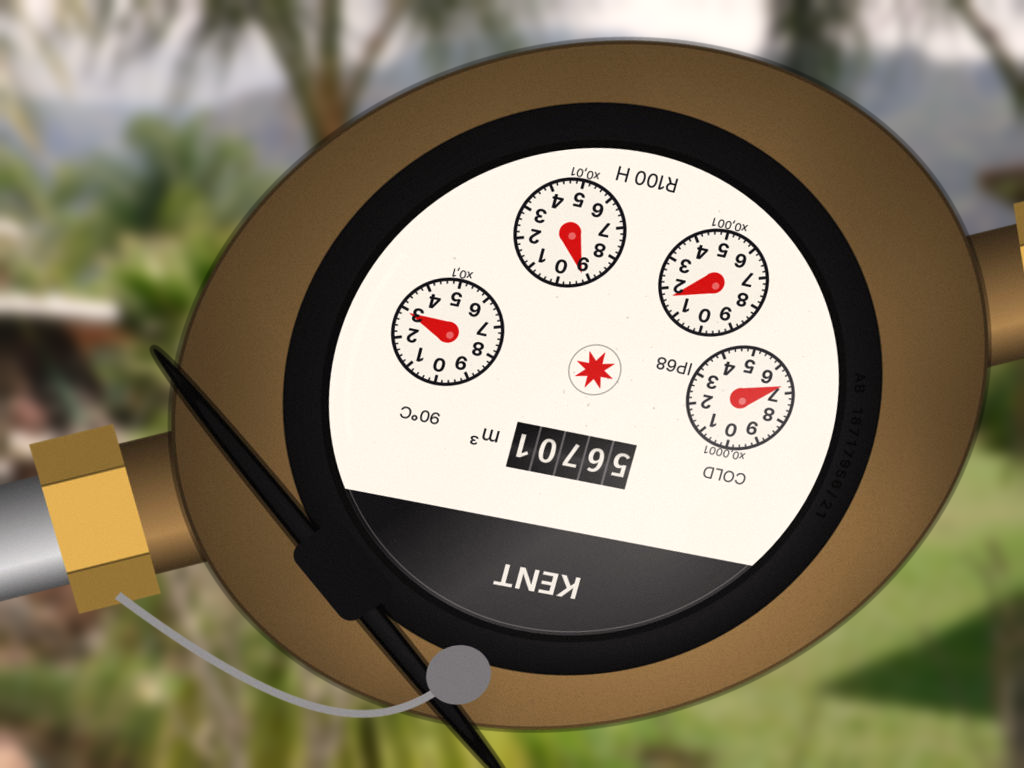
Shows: 56701.2916 m³
